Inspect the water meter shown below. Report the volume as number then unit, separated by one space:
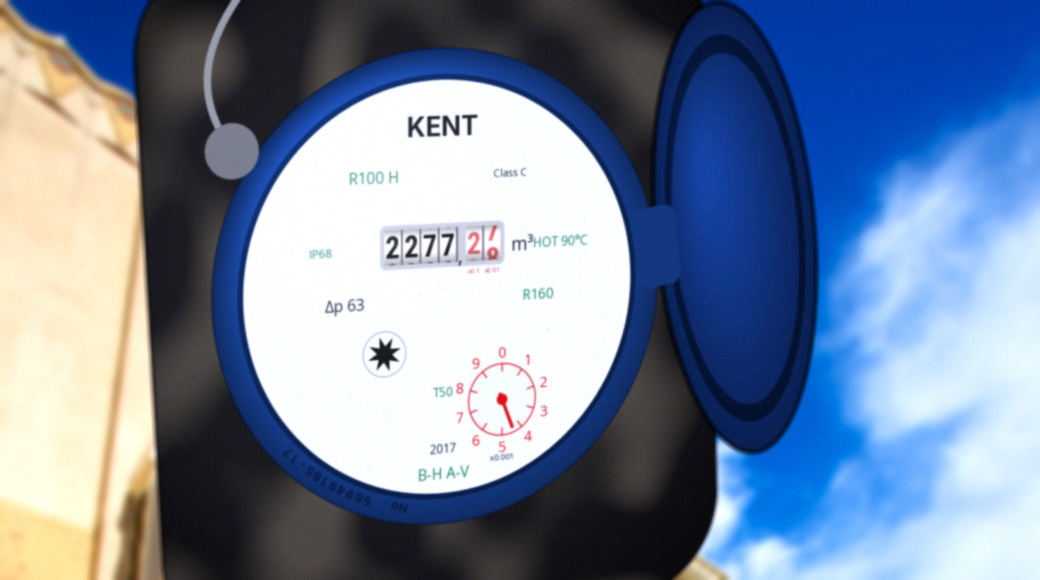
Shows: 2277.274 m³
